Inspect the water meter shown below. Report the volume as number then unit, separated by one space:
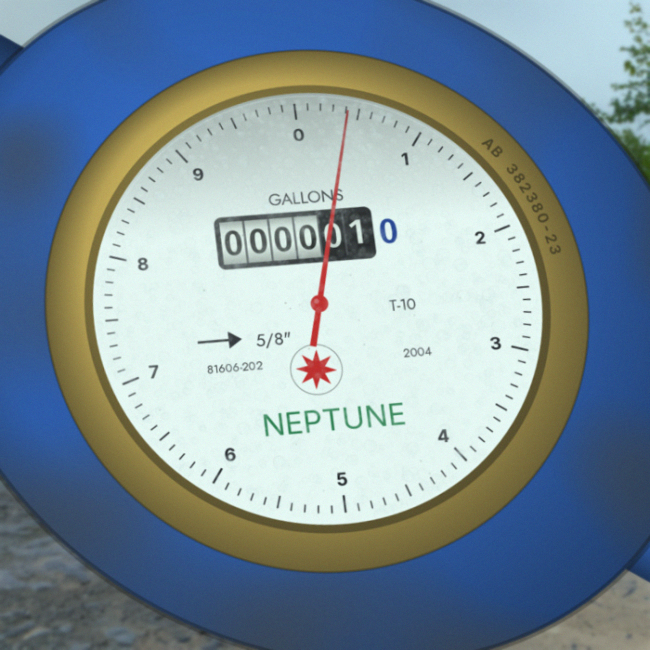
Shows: 10.4 gal
